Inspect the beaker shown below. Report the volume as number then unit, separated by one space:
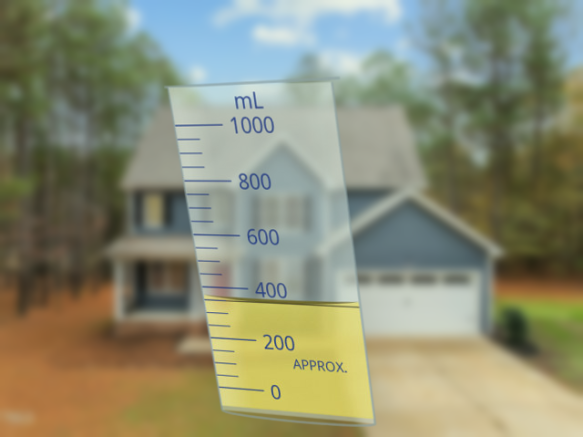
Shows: 350 mL
